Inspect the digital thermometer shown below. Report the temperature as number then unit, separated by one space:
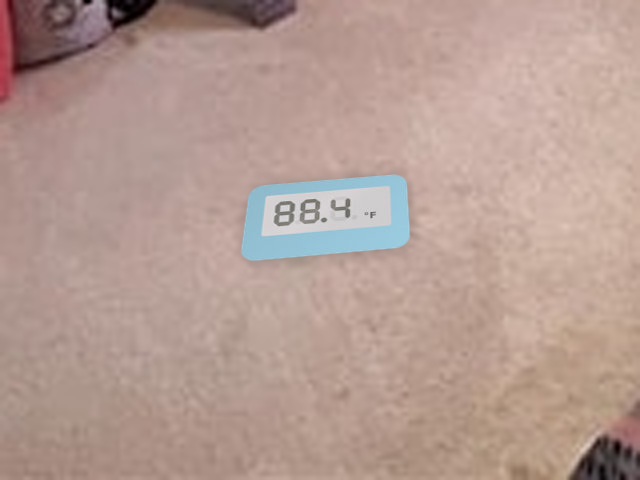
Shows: 88.4 °F
